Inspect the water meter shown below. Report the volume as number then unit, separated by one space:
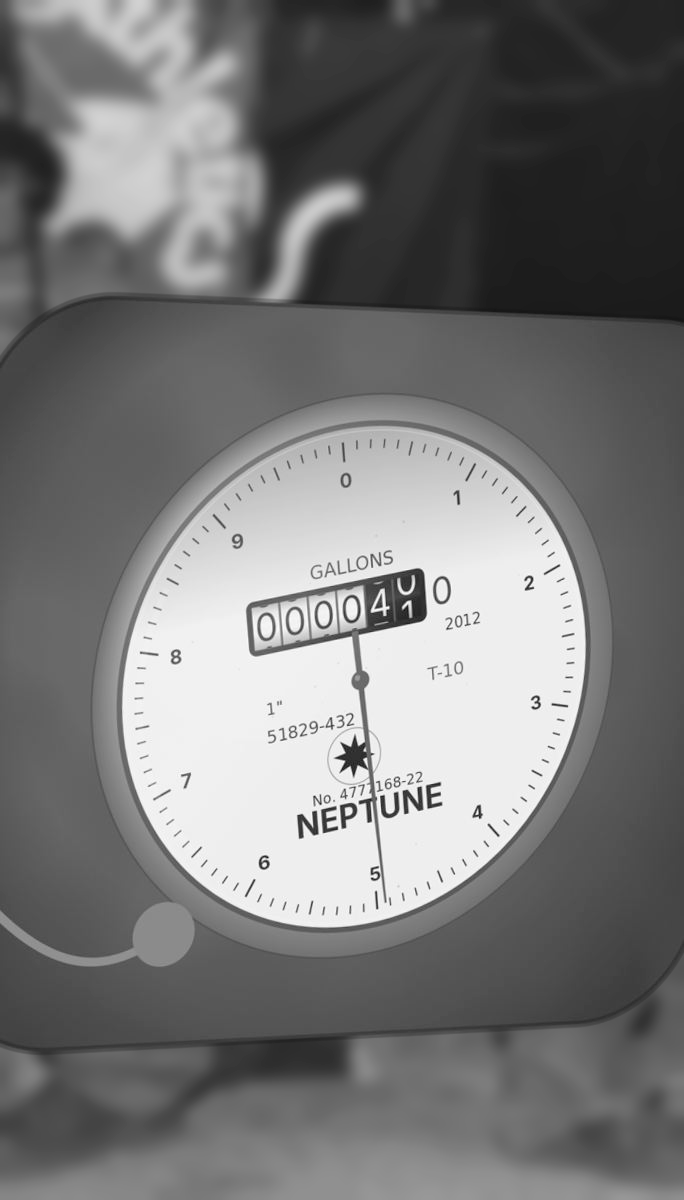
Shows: 404.9 gal
